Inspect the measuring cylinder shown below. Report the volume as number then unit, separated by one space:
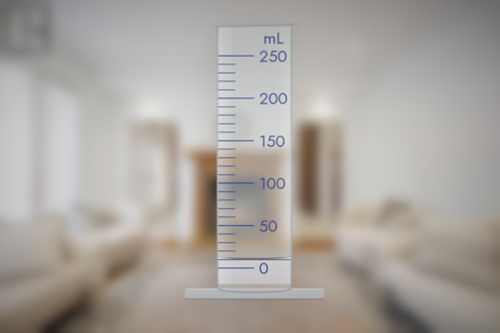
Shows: 10 mL
